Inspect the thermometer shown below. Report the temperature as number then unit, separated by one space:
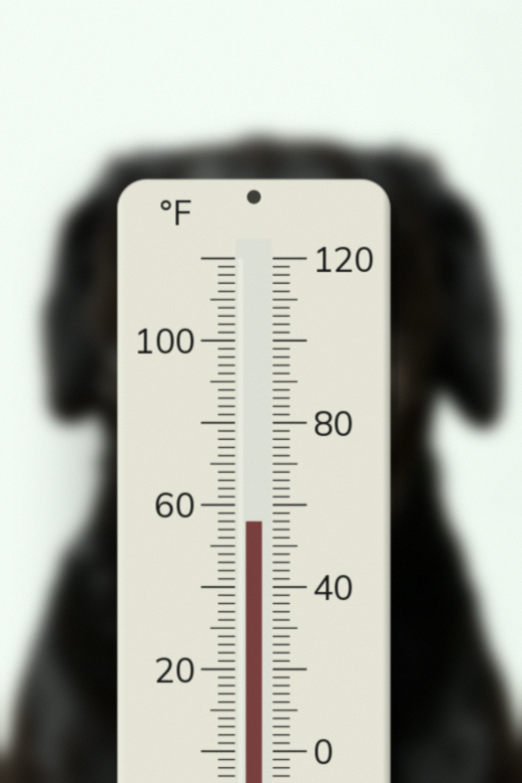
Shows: 56 °F
